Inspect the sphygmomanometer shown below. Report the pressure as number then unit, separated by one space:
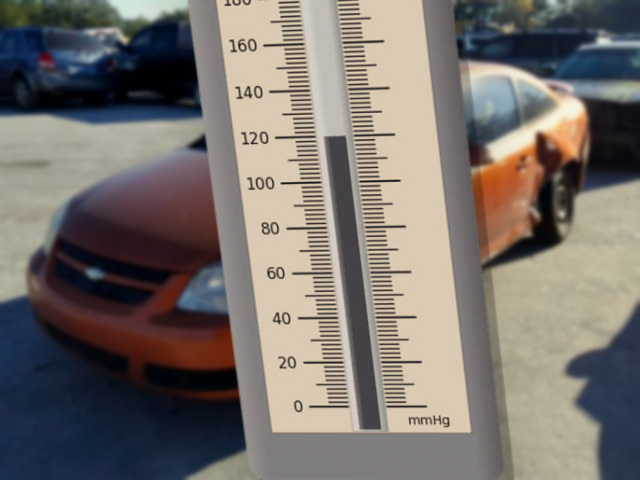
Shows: 120 mmHg
